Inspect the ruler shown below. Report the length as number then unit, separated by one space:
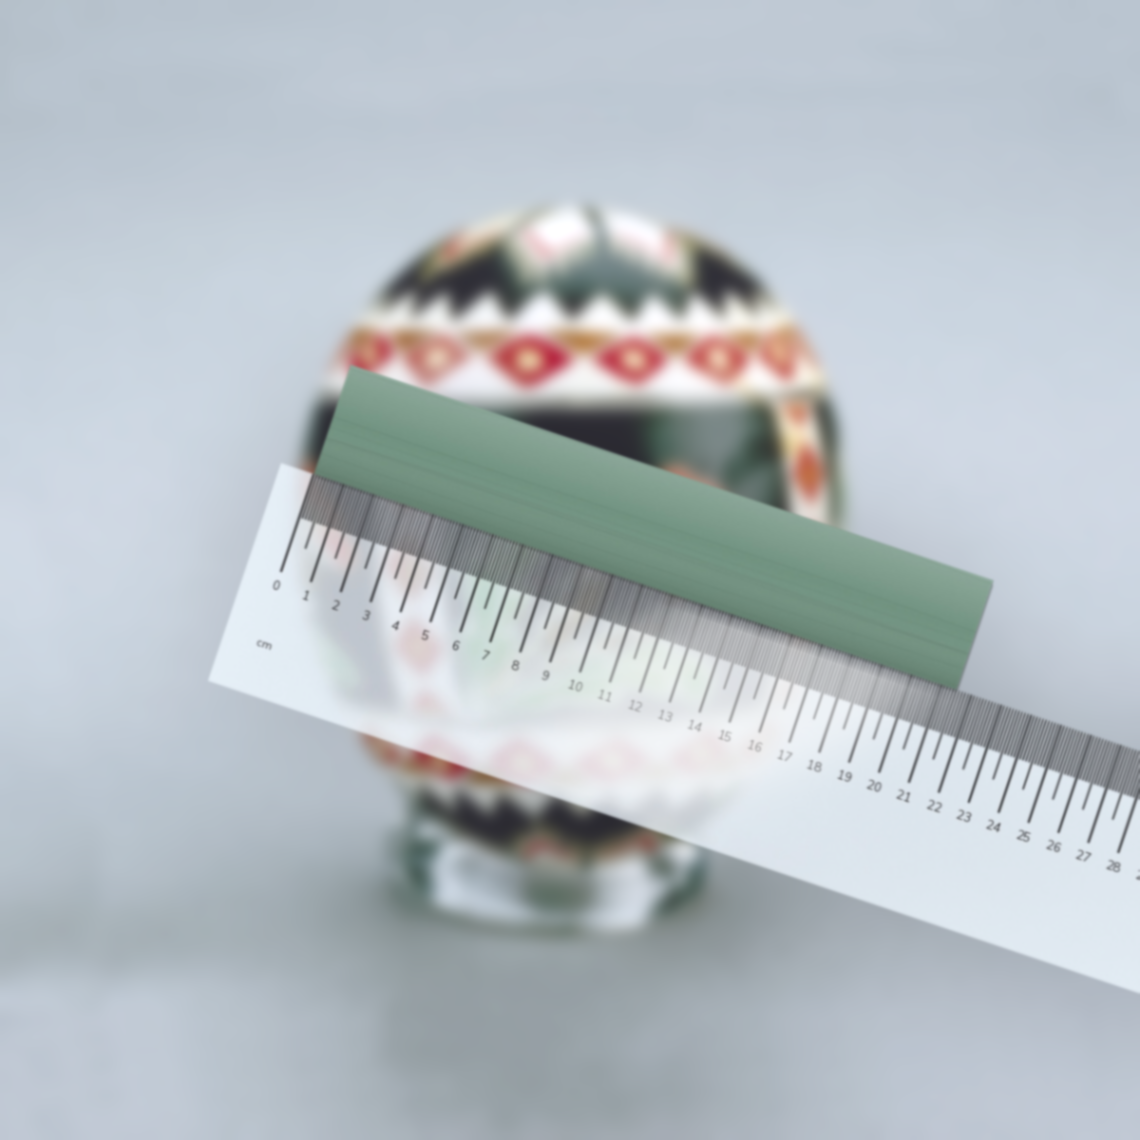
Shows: 21.5 cm
